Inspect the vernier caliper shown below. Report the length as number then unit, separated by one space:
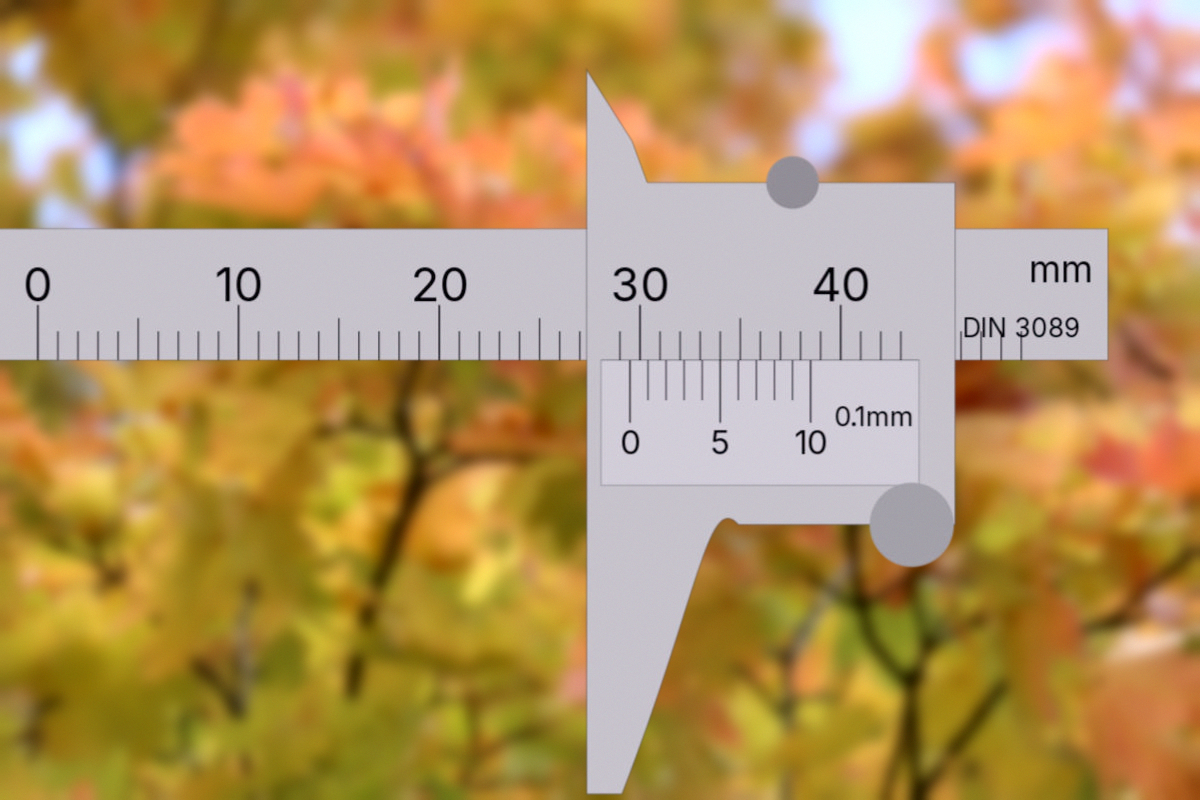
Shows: 29.5 mm
